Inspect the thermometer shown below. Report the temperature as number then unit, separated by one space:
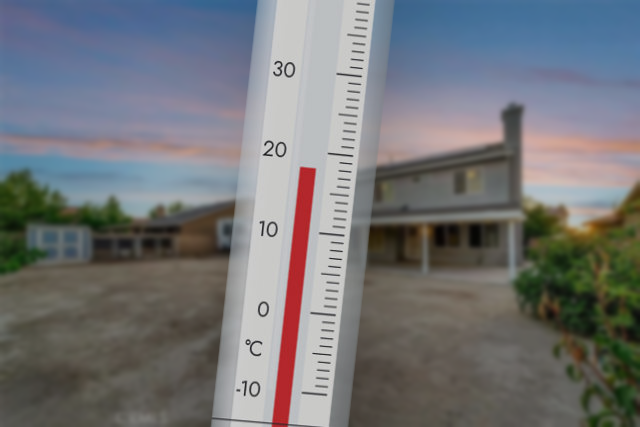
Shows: 18 °C
